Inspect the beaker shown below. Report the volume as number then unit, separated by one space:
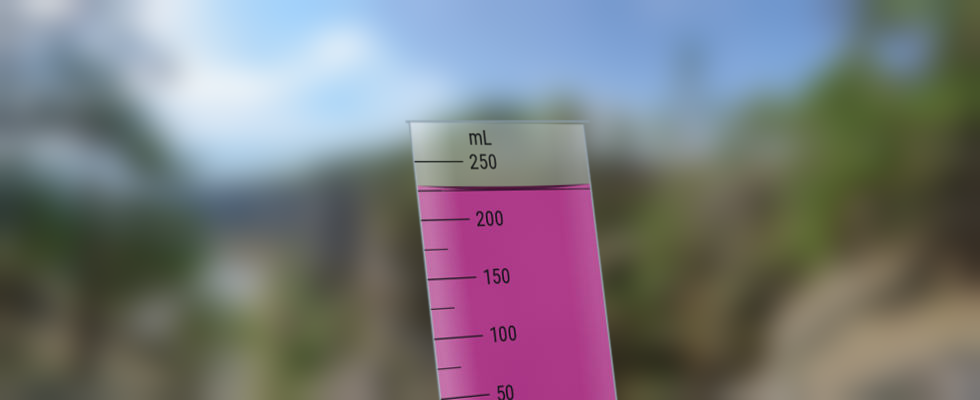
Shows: 225 mL
